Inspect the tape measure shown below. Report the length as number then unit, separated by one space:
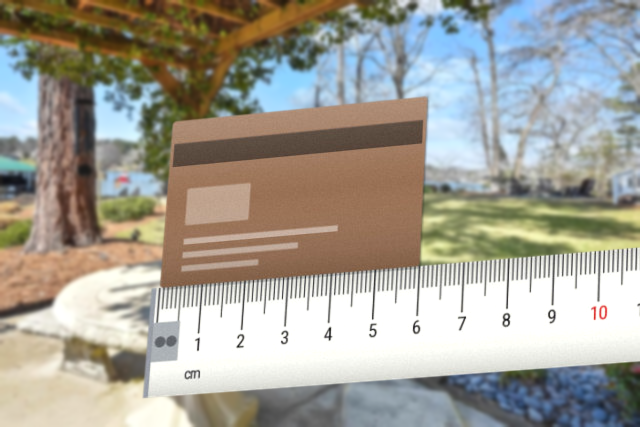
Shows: 6 cm
